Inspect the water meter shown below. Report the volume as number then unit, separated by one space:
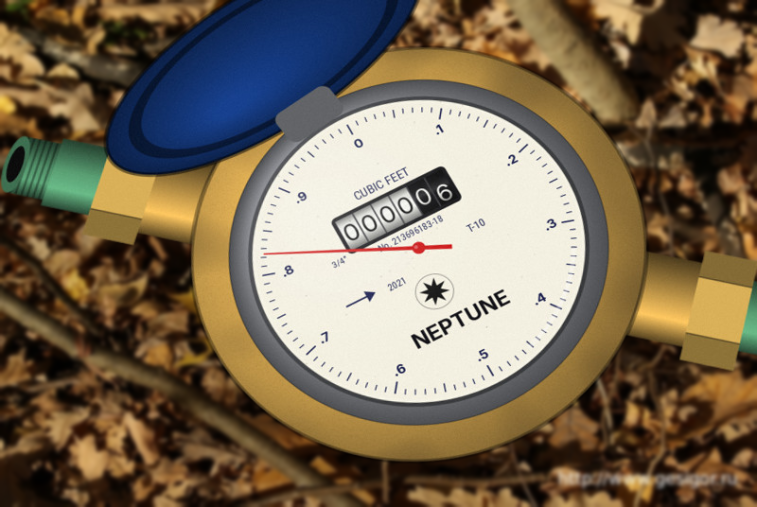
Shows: 5.82 ft³
